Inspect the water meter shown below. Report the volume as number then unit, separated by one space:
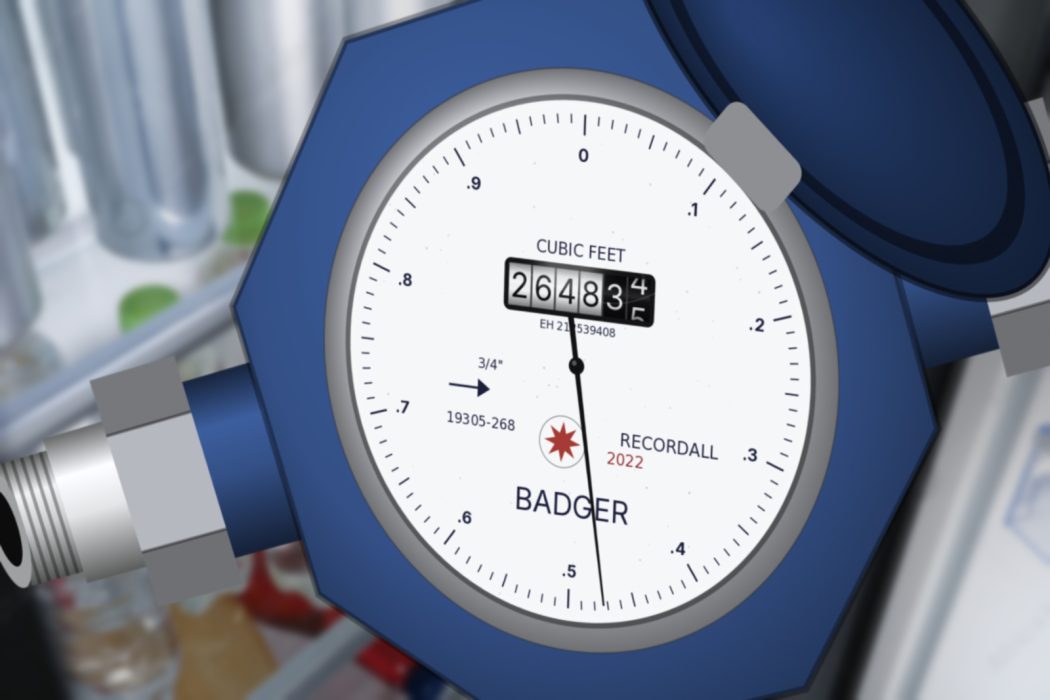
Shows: 264834.47 ft³
